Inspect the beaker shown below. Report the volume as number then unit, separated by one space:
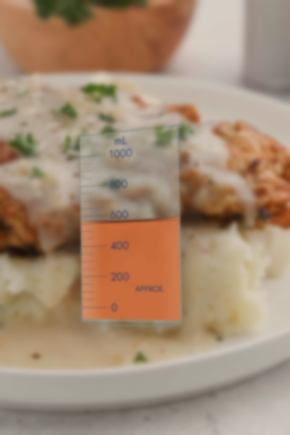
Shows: 550 mL
